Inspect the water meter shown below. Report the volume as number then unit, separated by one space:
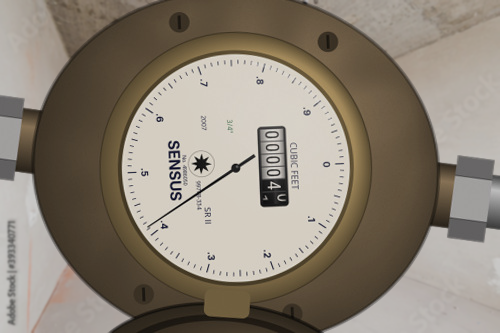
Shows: 40.41 ft³
